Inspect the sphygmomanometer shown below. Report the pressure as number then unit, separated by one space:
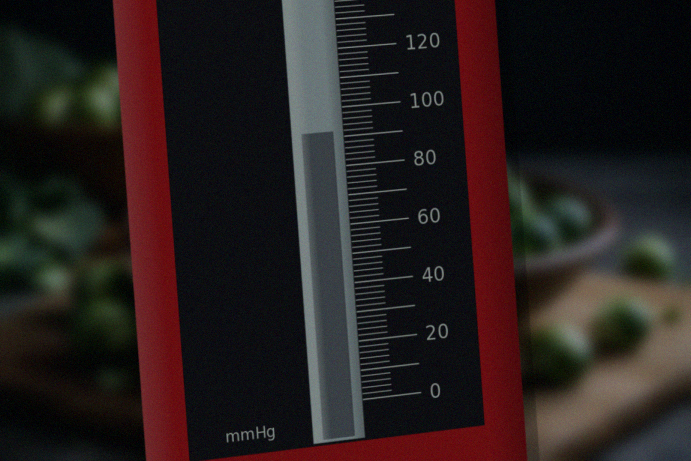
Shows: 92 mmHg
